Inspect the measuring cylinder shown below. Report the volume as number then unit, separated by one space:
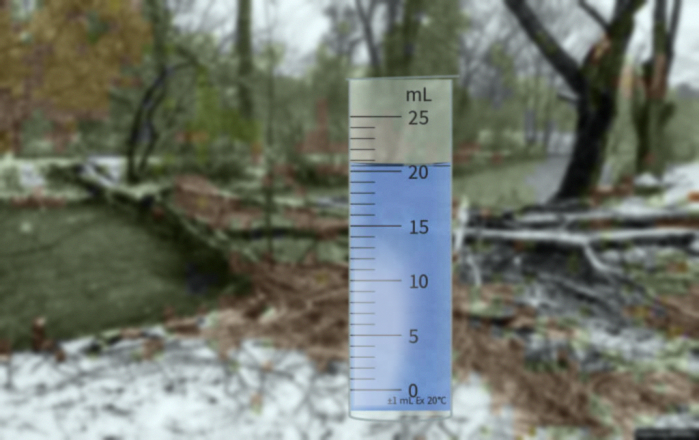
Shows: 20.5 mL
